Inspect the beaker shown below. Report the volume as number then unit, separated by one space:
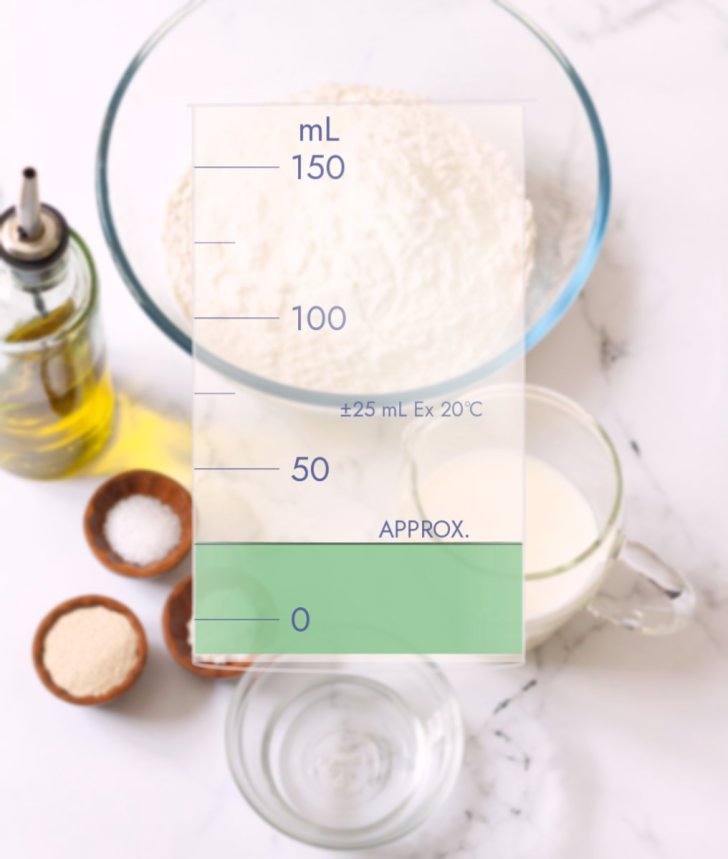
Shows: 25 mL
